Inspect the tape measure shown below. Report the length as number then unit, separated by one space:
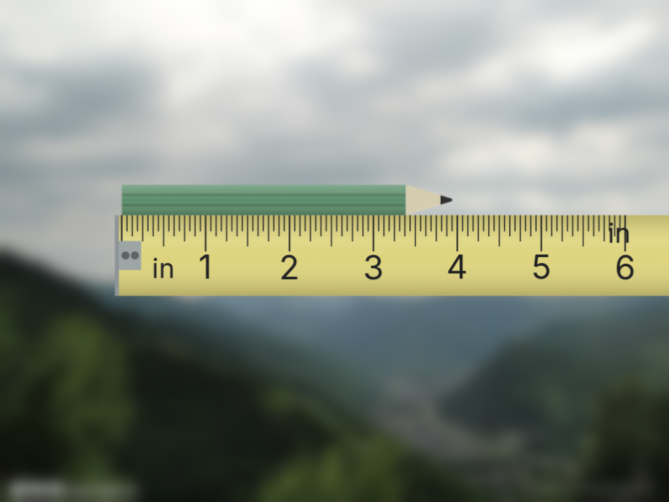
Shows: 3.9375 in
